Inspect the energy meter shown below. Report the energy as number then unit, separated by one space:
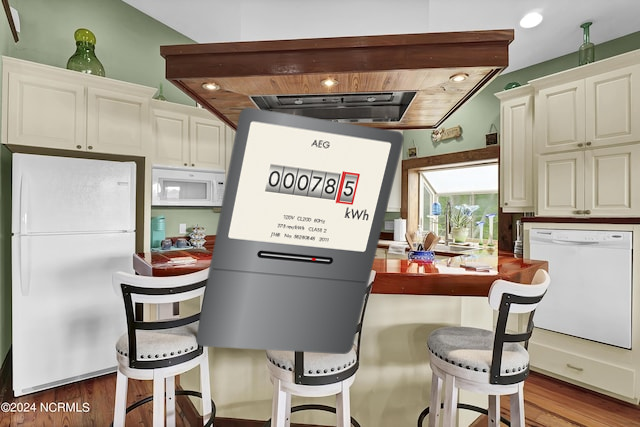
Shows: 78.5 kWh
